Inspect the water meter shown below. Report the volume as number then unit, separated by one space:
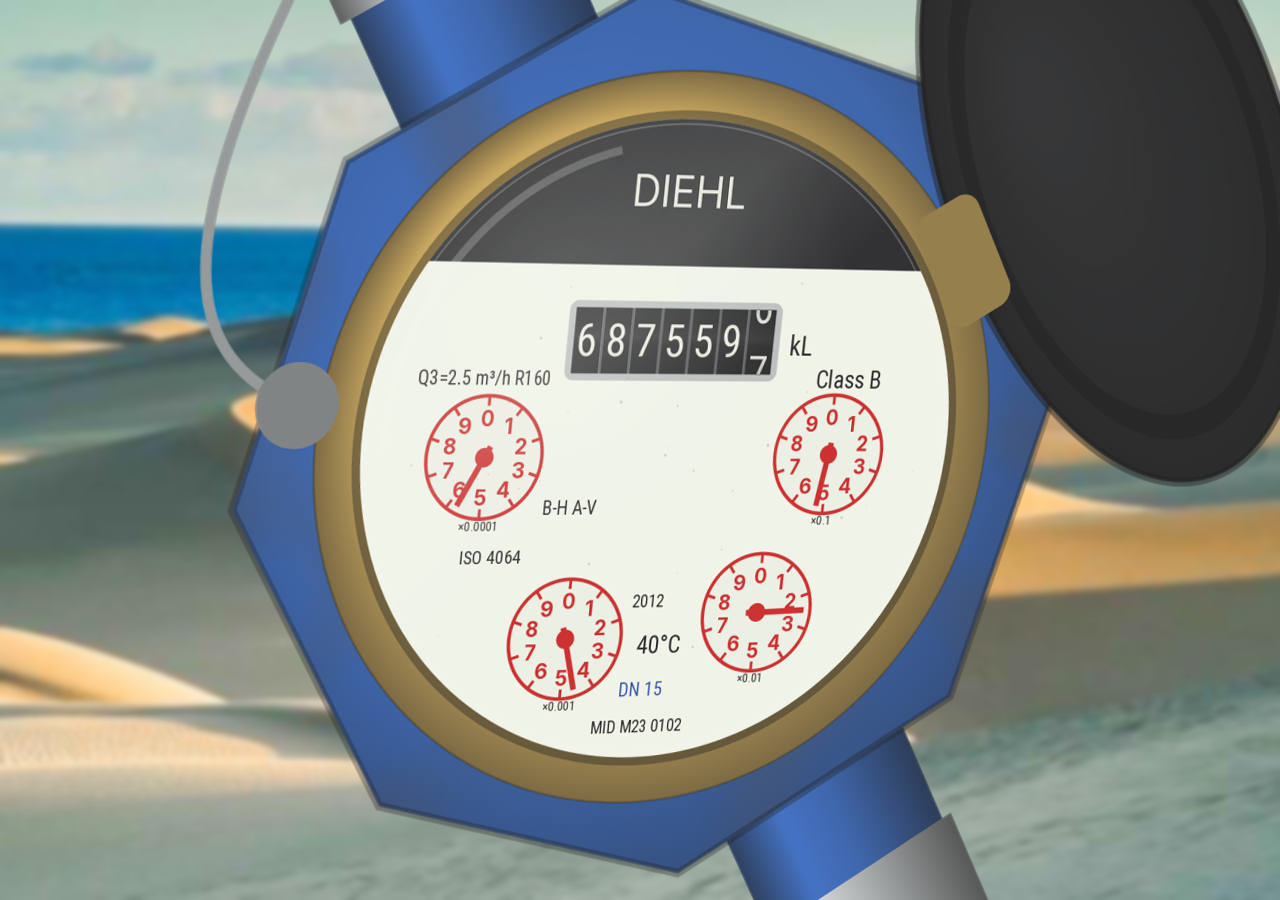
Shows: 6875596.5245 kL
